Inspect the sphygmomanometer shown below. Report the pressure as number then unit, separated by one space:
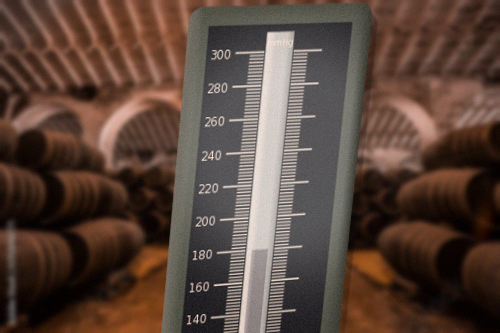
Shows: 180 mmHg
